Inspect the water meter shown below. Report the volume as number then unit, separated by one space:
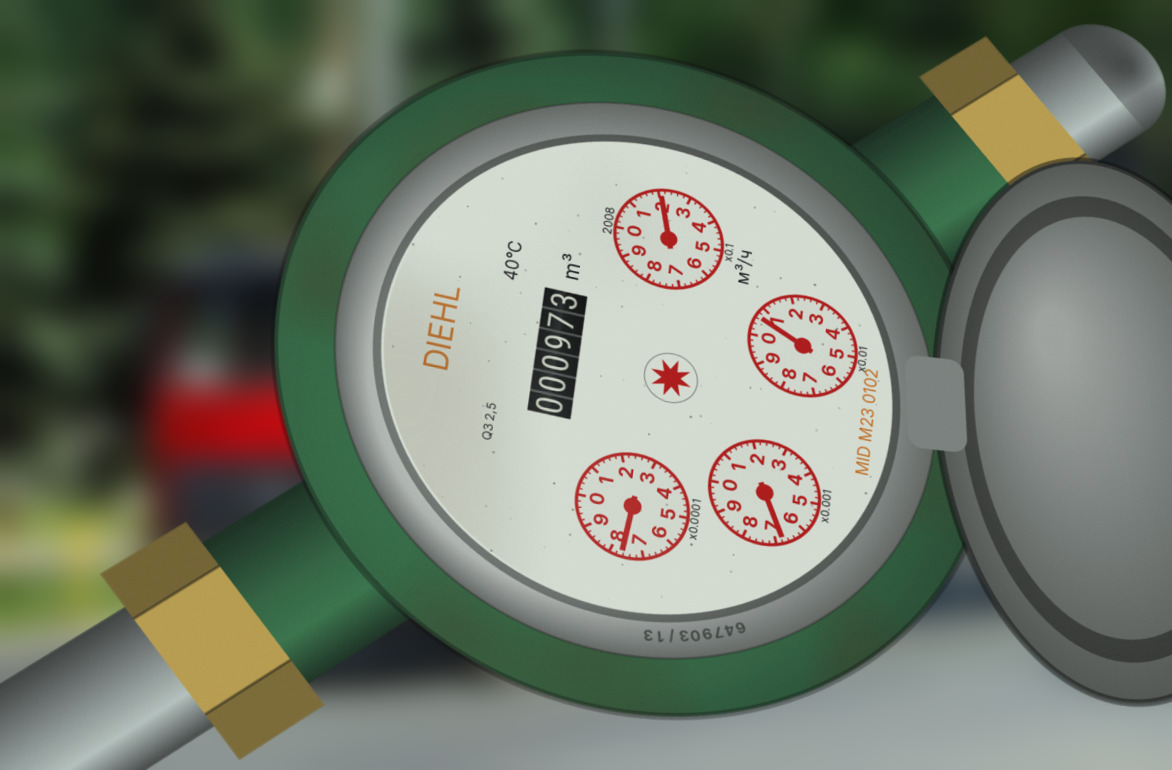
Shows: 973.2067 m³
